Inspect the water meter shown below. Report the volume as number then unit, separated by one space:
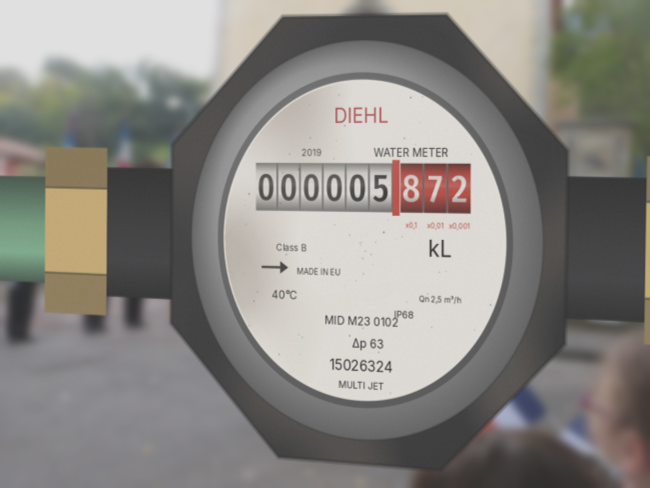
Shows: 5.872 kL
